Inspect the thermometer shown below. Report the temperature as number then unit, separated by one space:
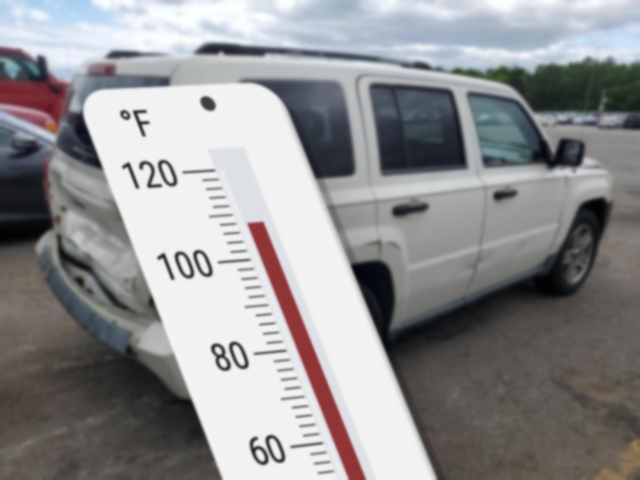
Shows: 108 °F
